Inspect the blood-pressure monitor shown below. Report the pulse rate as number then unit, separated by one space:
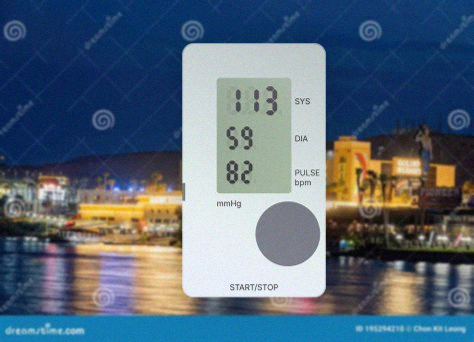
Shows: 82 bpm
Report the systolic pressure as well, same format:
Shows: 113 mmHg
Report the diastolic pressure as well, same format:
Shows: 59 mmHg
